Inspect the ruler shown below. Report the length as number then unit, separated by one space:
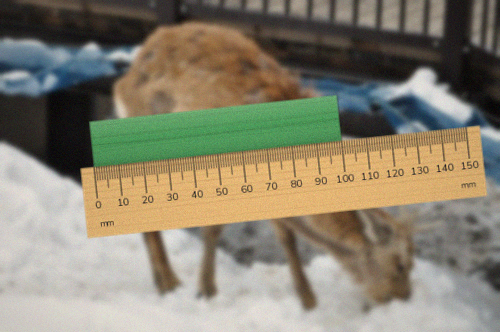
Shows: 100 mm
